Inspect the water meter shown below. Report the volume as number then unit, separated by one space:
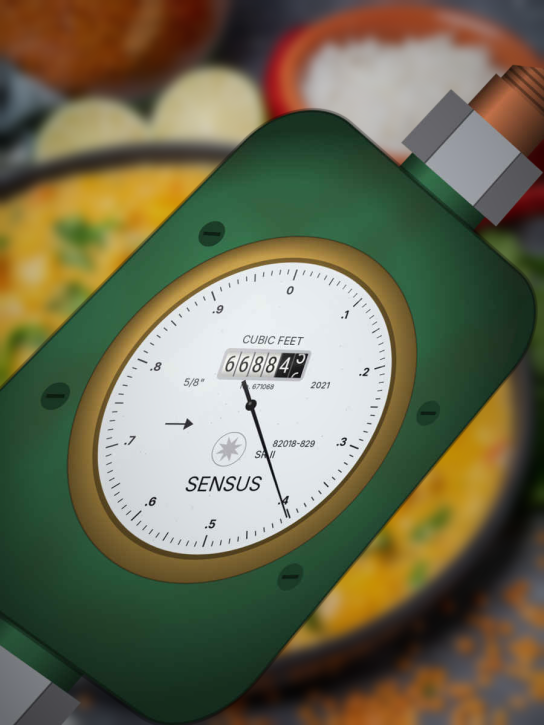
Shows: 668845.40 ft³
